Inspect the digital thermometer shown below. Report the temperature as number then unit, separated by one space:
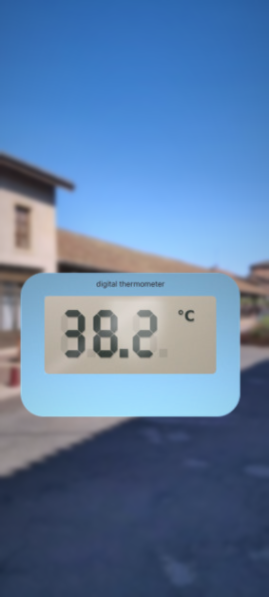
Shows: 38.2 °C
